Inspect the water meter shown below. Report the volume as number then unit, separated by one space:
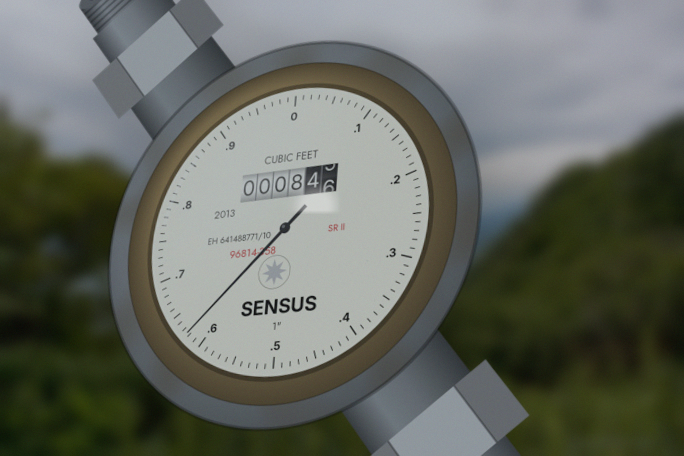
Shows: 845.62 ft³
